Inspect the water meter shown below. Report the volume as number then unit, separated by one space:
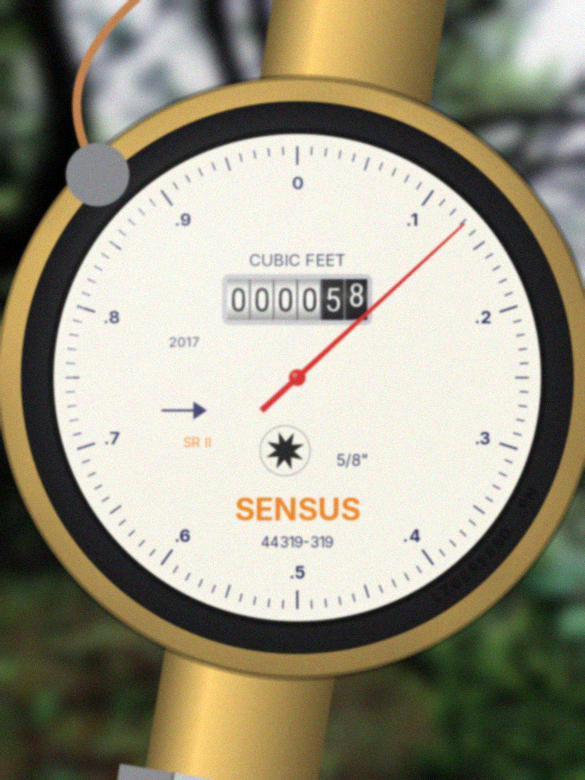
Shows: 58.13 ft³
